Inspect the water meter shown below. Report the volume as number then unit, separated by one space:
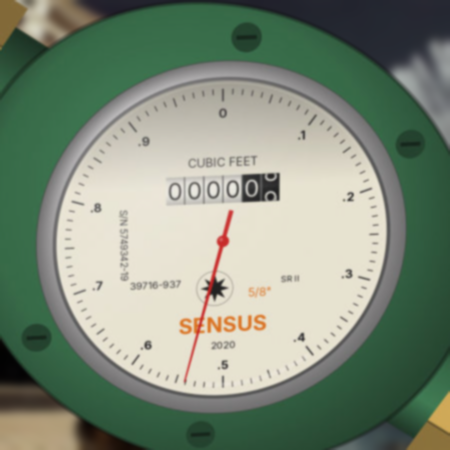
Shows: 8.54 ft³
